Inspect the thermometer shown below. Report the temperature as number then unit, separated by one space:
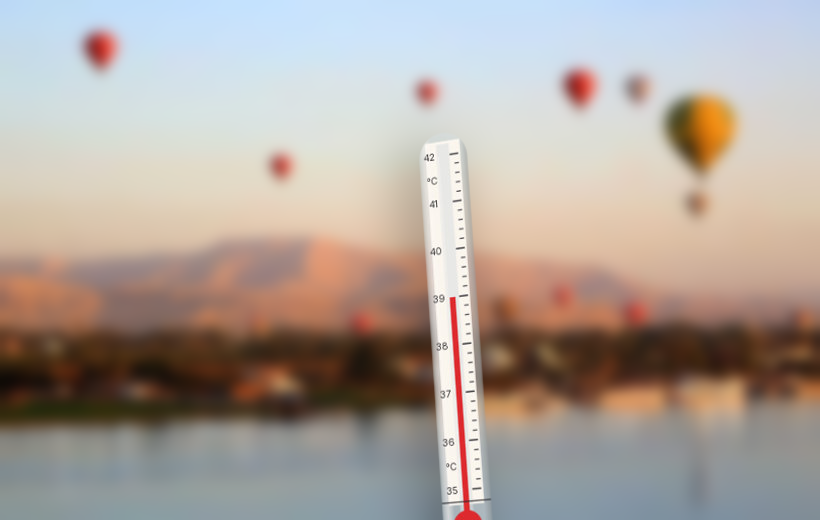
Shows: 39 °C
